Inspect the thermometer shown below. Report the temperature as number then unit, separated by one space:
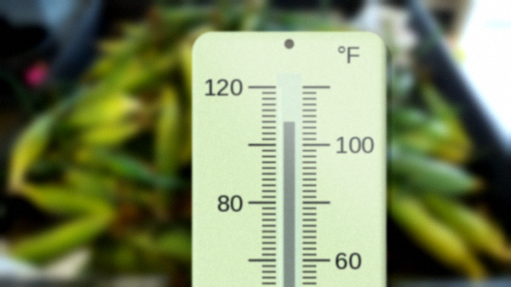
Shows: 108 °F
